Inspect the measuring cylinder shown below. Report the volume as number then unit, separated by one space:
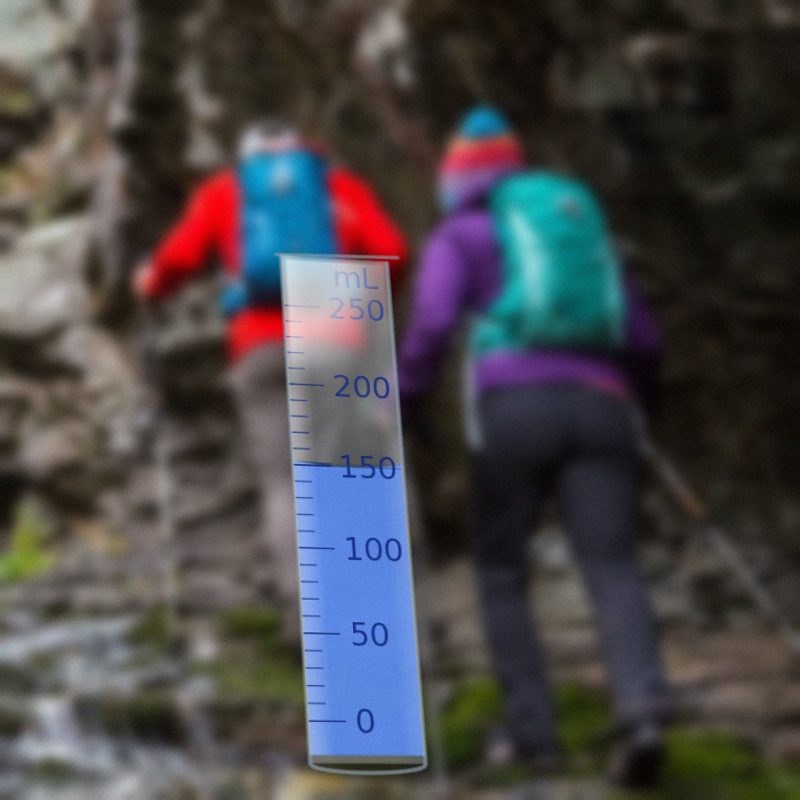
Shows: 150 mL
